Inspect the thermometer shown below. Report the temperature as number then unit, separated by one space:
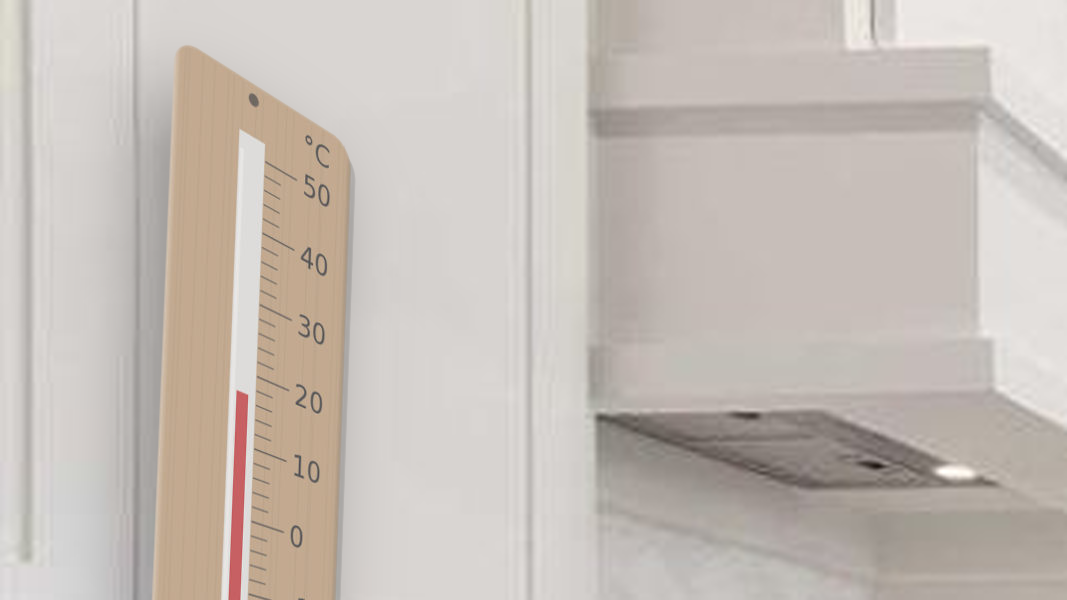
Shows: 17 °C
